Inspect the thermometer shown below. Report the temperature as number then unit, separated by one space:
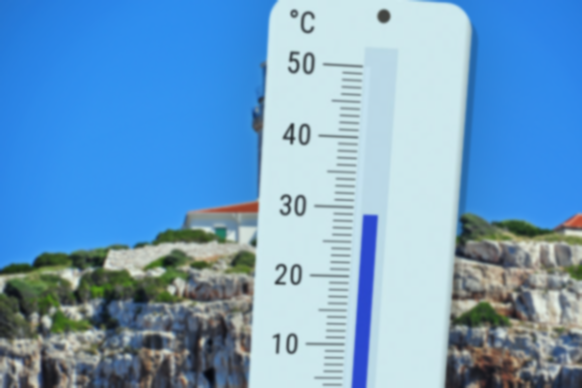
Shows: 29 °C
